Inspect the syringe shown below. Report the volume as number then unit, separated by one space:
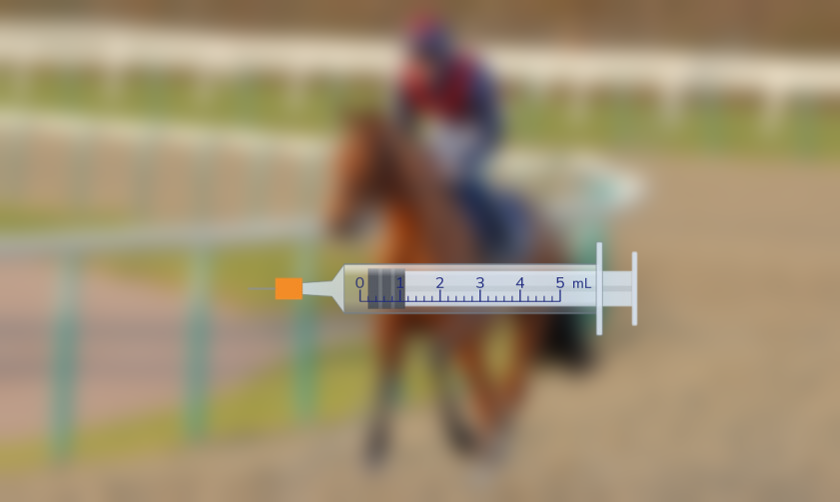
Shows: 0.2 mL
